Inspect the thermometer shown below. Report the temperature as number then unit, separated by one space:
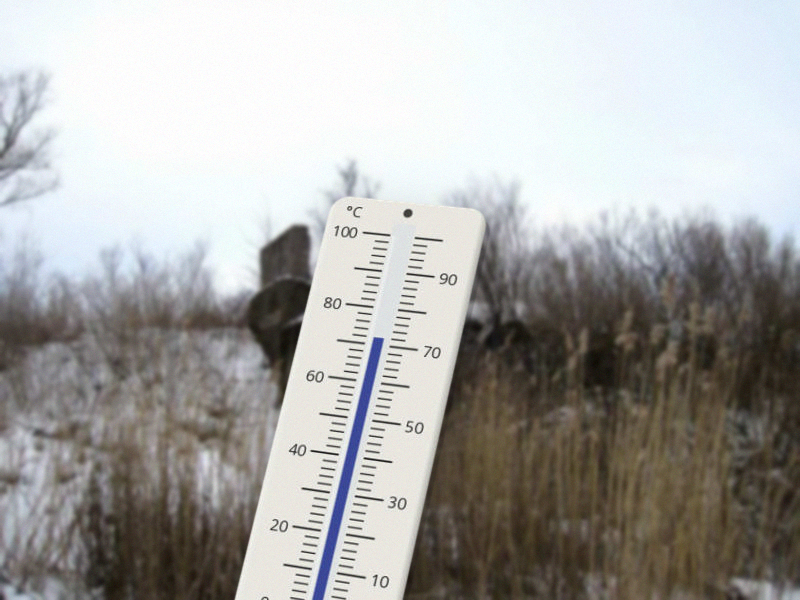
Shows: 72 °C
